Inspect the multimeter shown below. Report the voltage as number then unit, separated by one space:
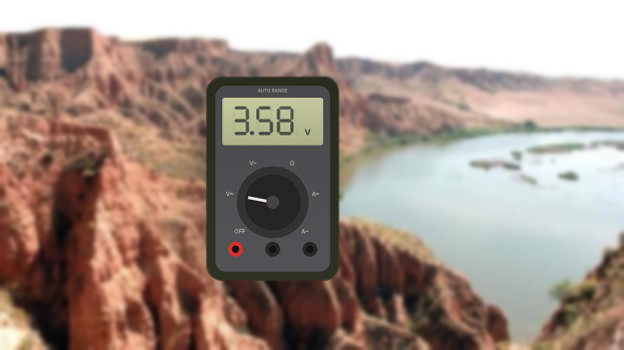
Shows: 3.58 V
